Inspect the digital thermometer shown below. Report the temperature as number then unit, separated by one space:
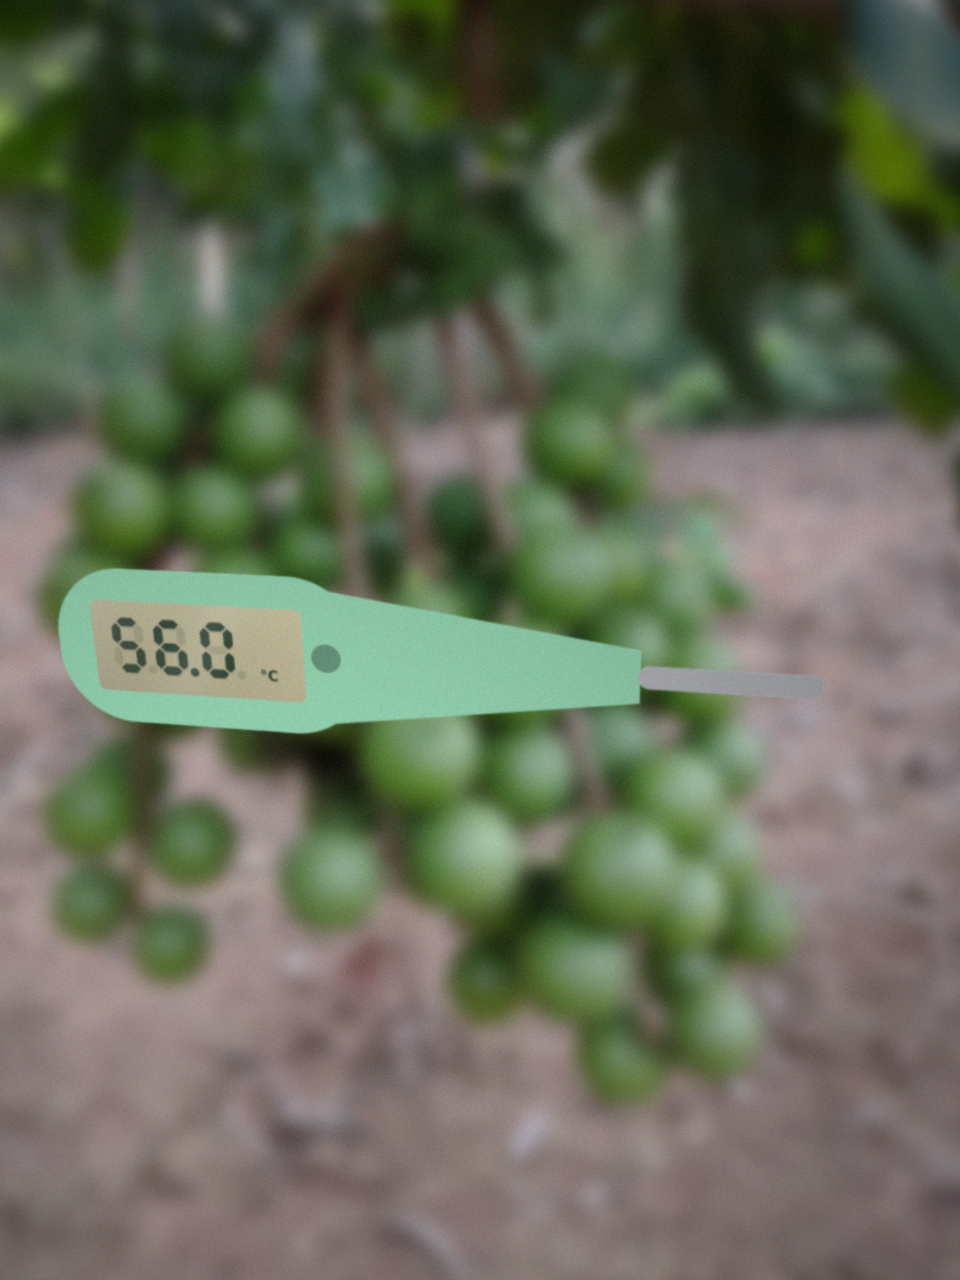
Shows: 56.0 °C
